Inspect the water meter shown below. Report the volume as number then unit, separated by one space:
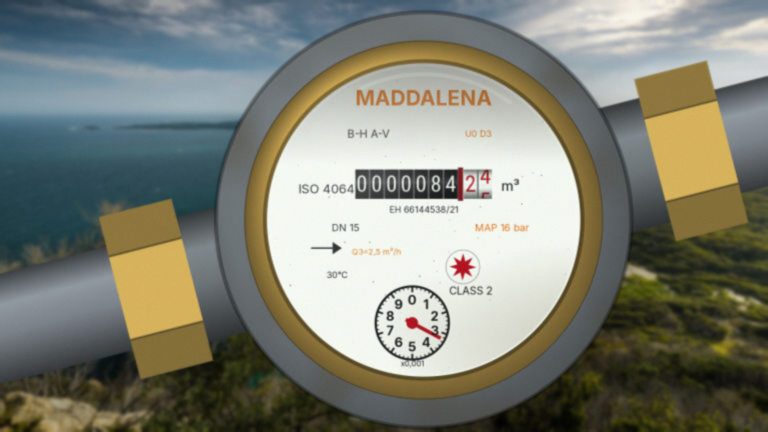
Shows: 84.243 m³
